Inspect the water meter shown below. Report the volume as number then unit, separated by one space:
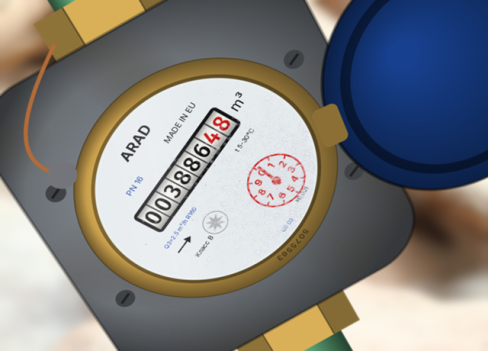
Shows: 3886.480 m³
